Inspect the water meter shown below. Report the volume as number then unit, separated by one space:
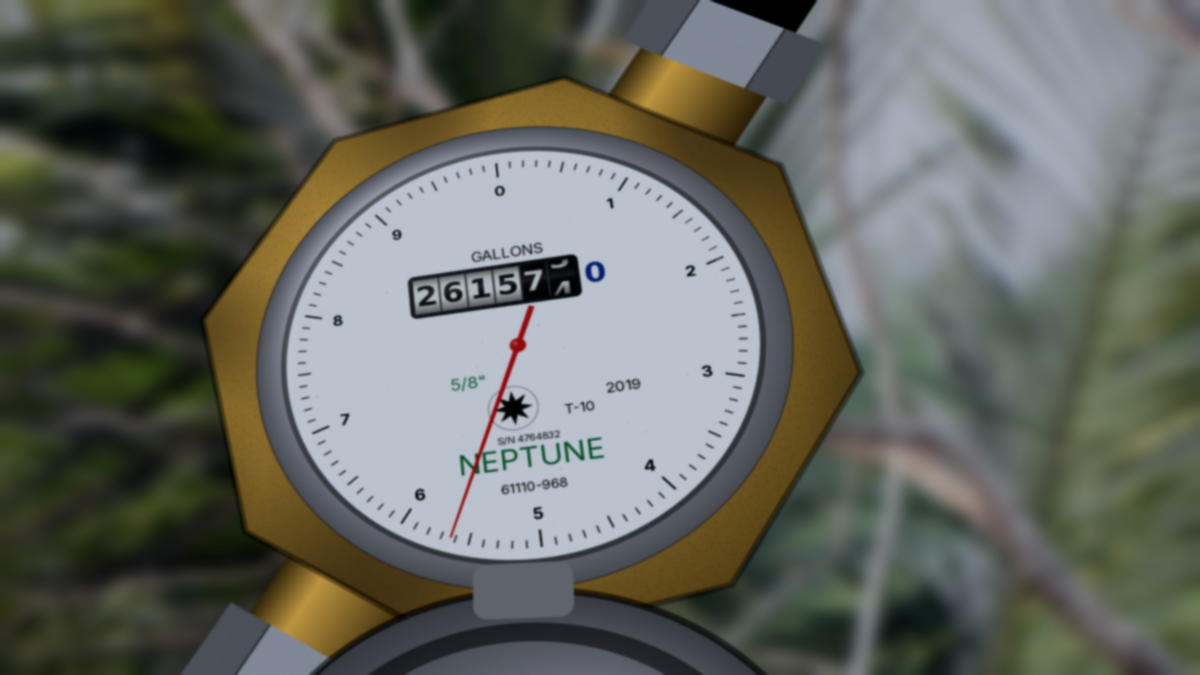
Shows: 2615735.6 gal
